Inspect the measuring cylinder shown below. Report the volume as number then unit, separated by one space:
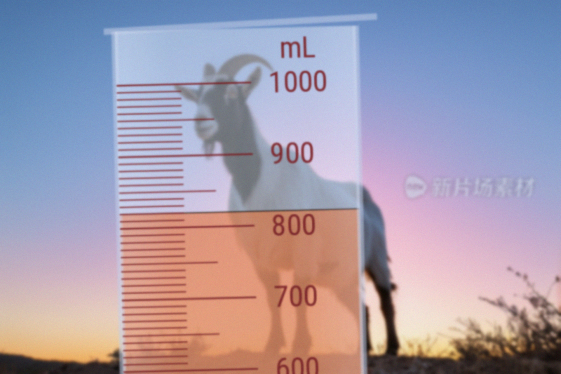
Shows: 820 mL
